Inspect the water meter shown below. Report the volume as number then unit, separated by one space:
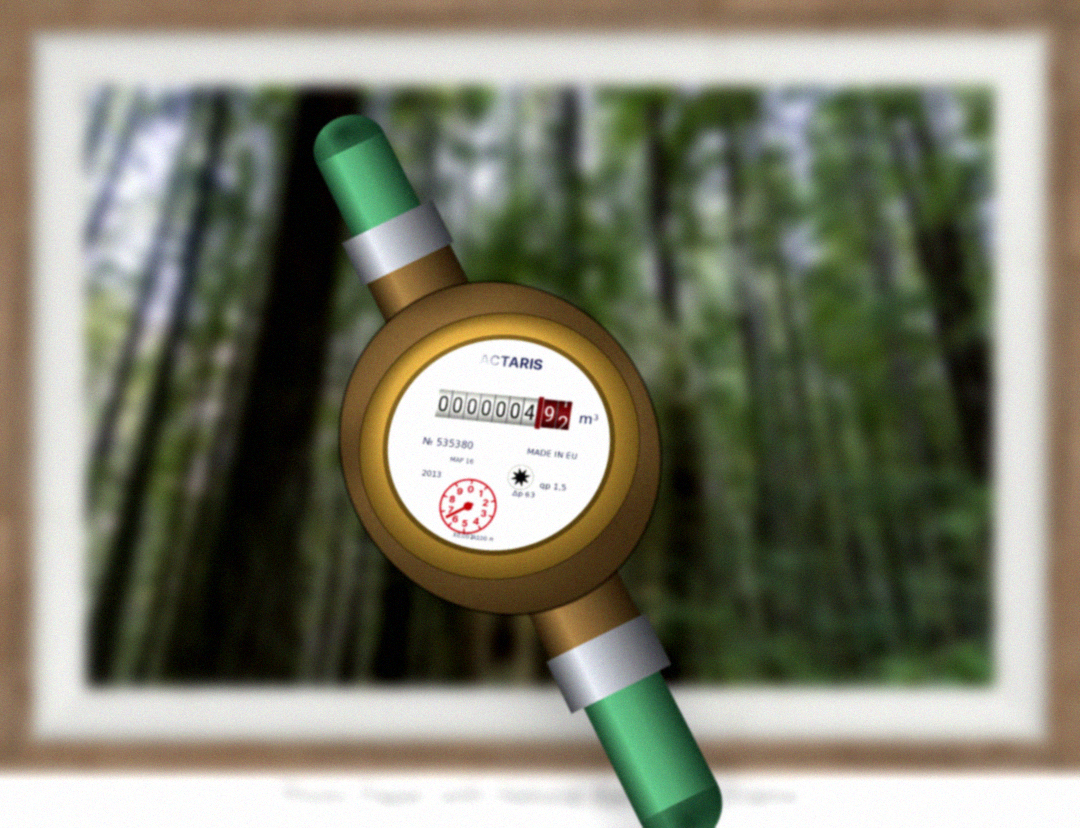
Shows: 4.916 m³
